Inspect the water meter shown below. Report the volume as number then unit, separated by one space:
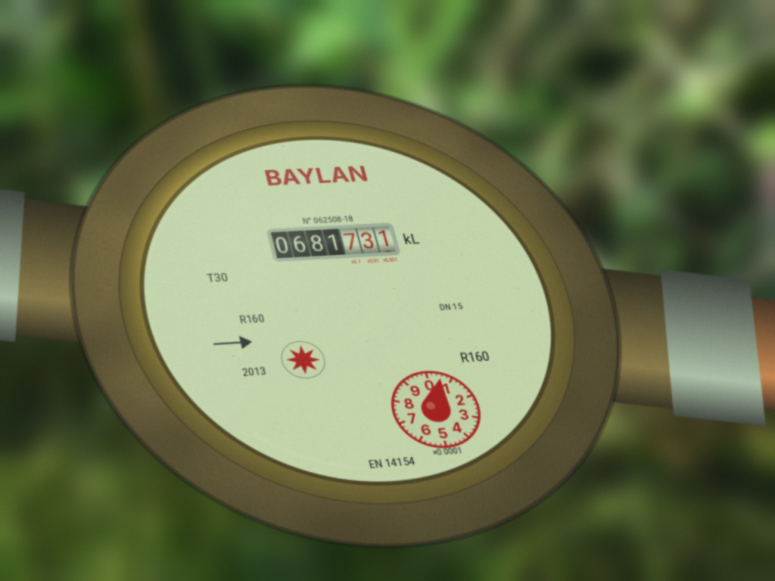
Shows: 681.7310 kL
